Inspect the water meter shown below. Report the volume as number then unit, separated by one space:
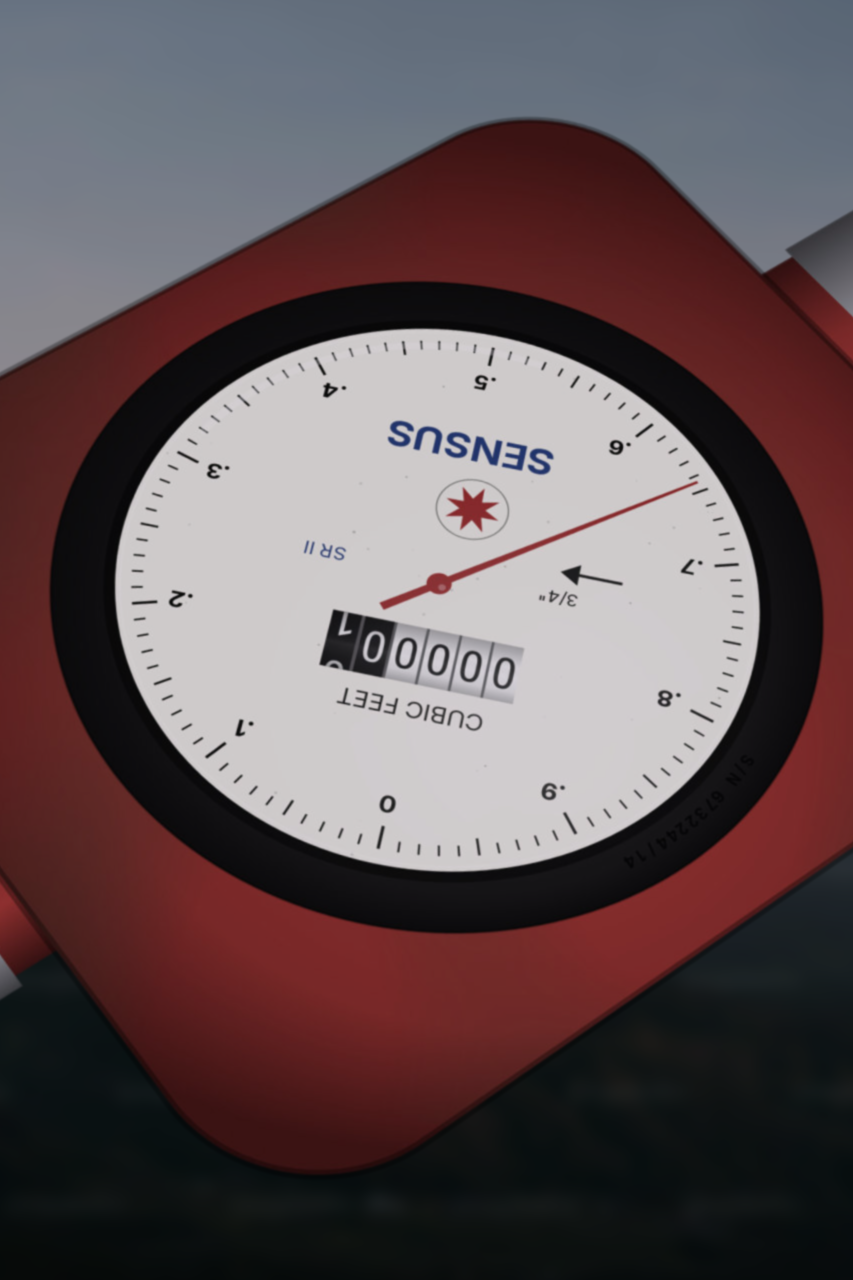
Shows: 0.64 ft³
